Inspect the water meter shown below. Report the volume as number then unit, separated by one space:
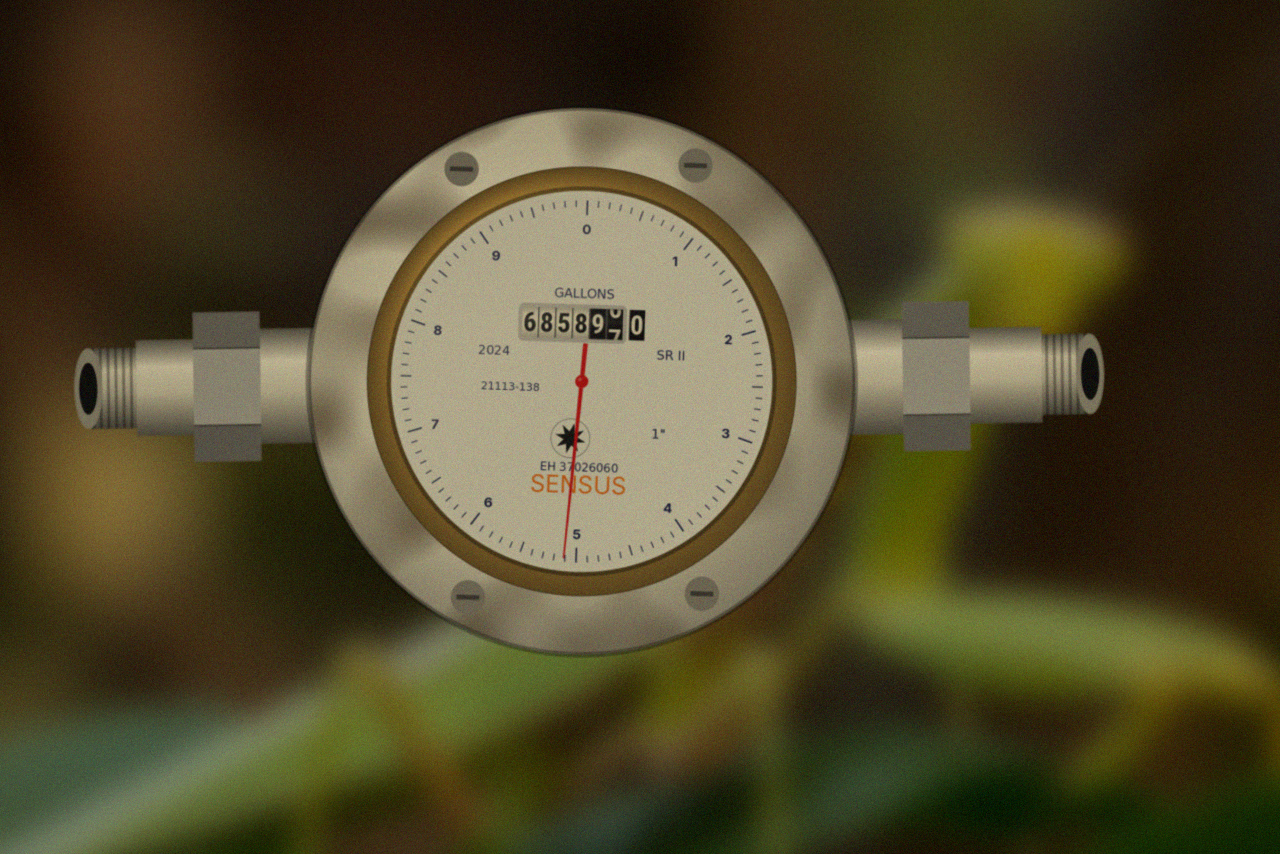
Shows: 6858965.1 gal
